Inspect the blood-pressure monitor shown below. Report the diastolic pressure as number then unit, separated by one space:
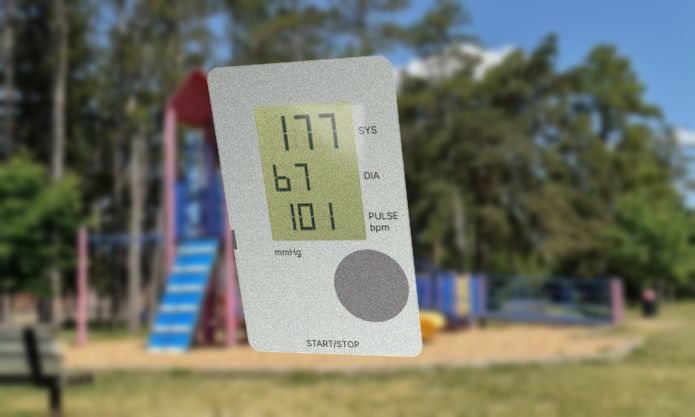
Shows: 67 mmHg
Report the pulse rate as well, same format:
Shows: 101 bpm
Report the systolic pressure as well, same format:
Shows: 177 mmHg
